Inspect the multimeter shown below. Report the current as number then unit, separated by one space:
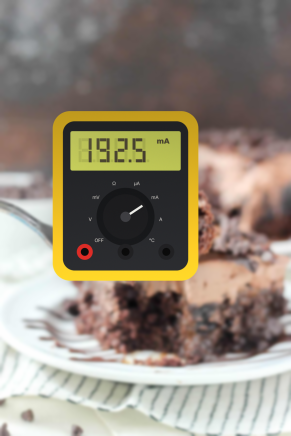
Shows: 192.5 mA
